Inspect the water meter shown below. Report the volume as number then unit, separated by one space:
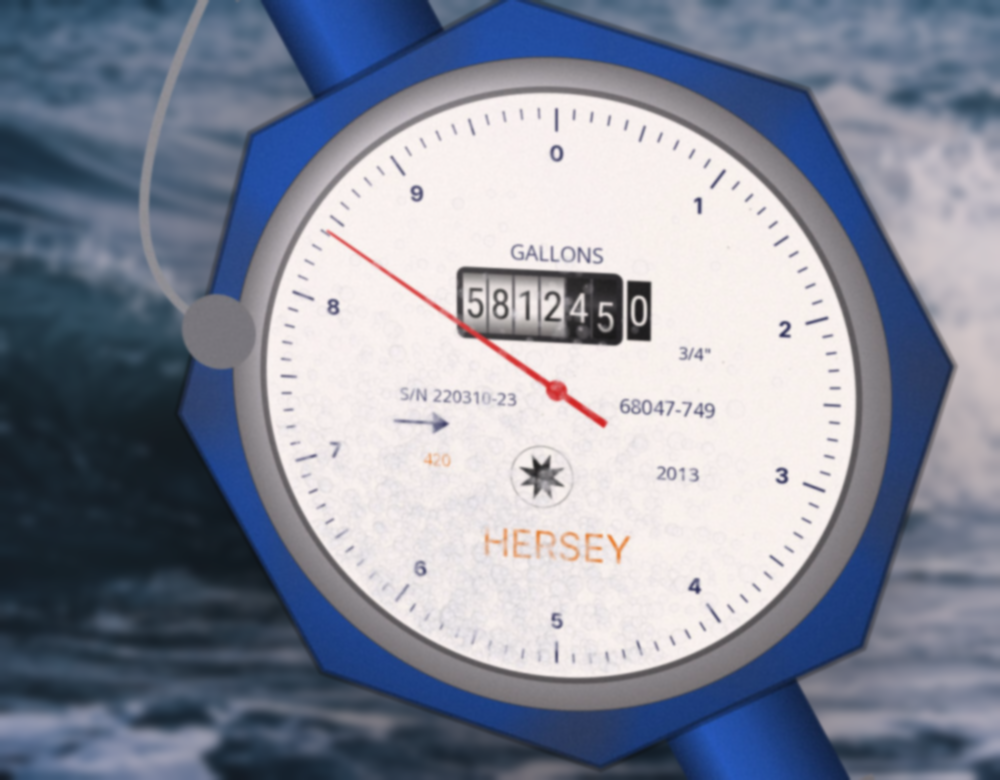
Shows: 5812448.4 gal
